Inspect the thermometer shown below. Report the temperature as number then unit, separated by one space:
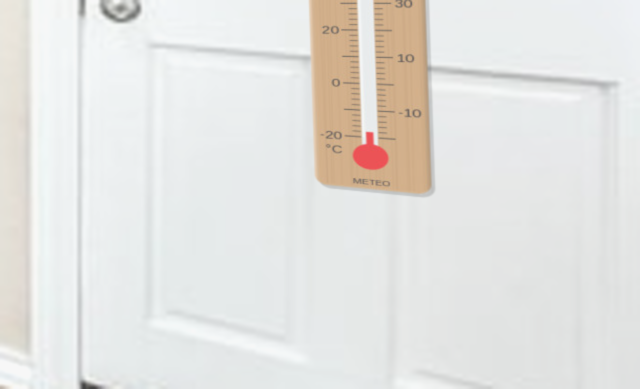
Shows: -18 °C
